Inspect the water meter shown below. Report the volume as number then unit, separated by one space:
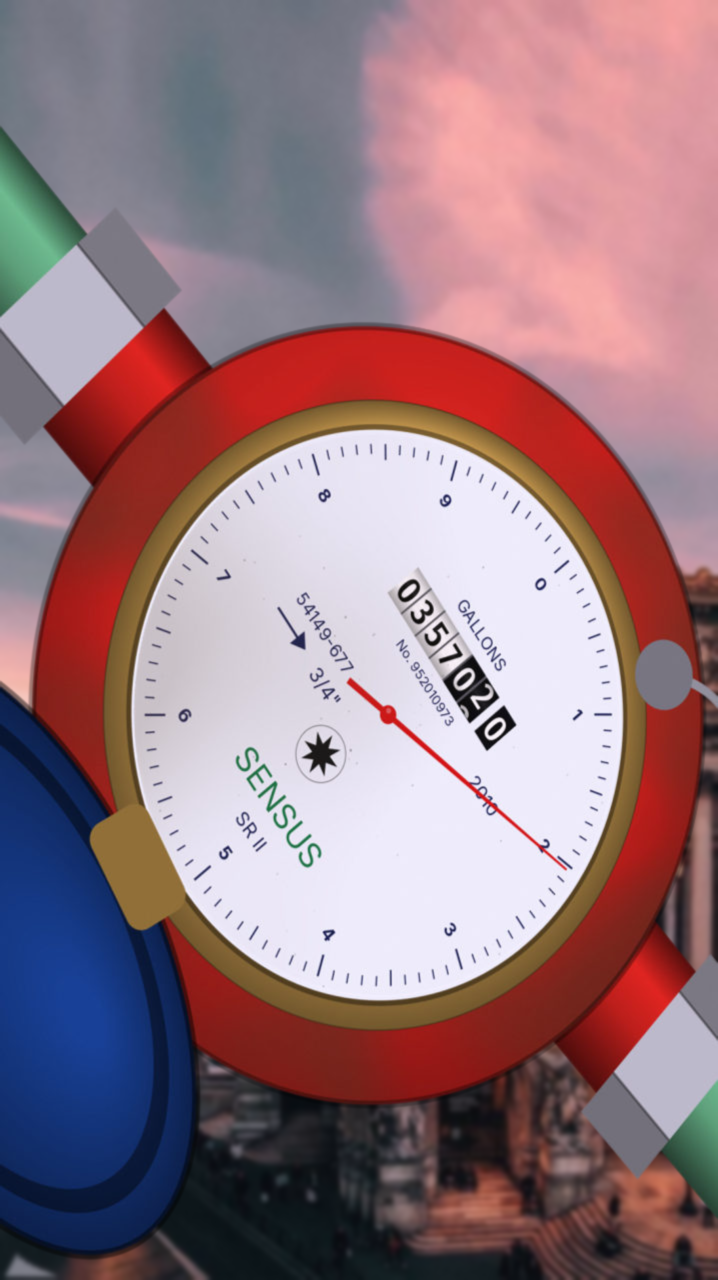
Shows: 357022.0 gal
